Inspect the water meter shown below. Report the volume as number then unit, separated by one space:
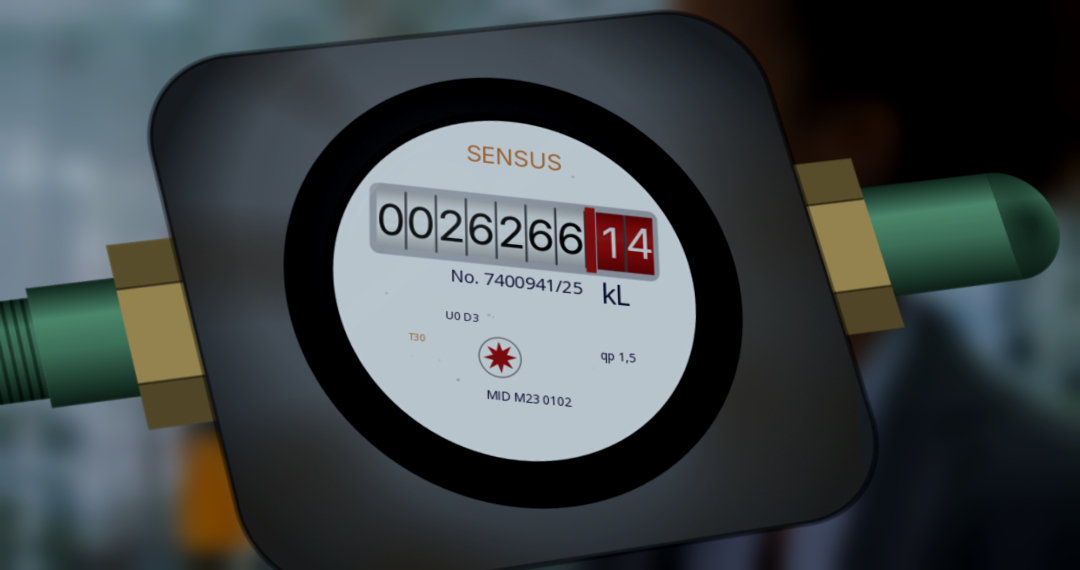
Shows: 26266.14 kL
